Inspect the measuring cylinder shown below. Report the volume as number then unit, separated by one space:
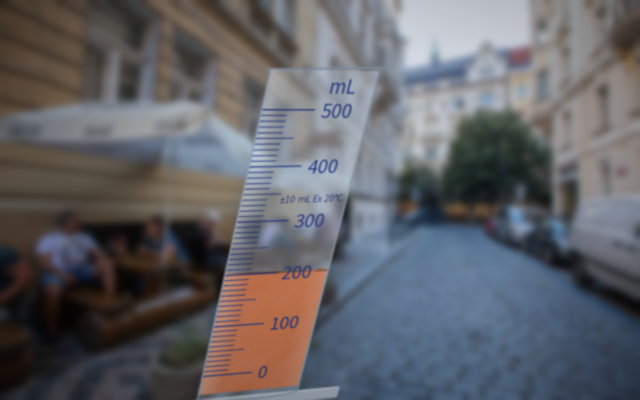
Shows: 200 mL
